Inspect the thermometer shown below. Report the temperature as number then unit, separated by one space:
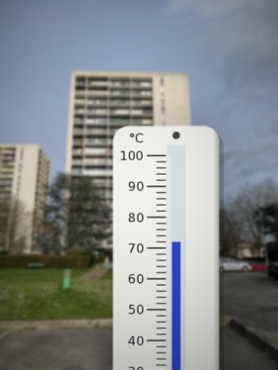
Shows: 72 °C
